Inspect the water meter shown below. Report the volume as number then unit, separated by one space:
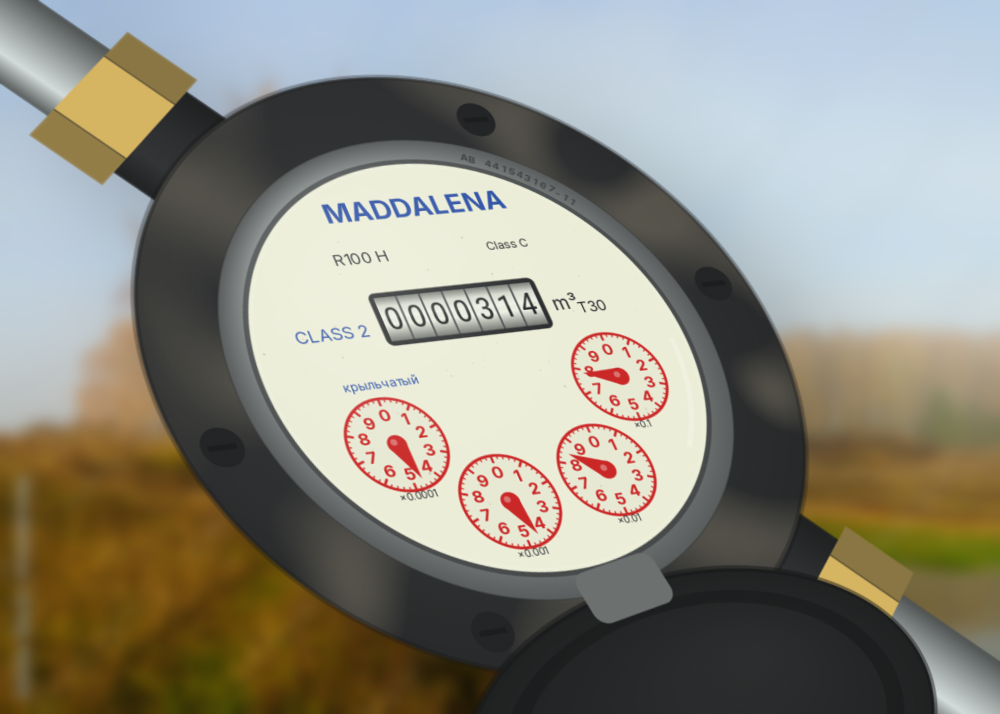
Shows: 314.7844 m³
